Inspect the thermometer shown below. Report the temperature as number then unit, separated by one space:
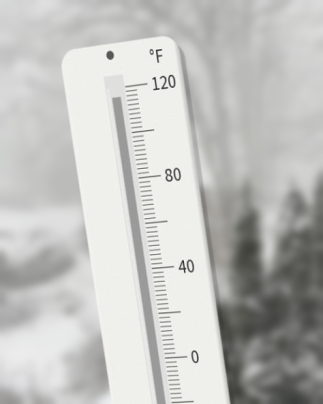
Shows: 116 °F
